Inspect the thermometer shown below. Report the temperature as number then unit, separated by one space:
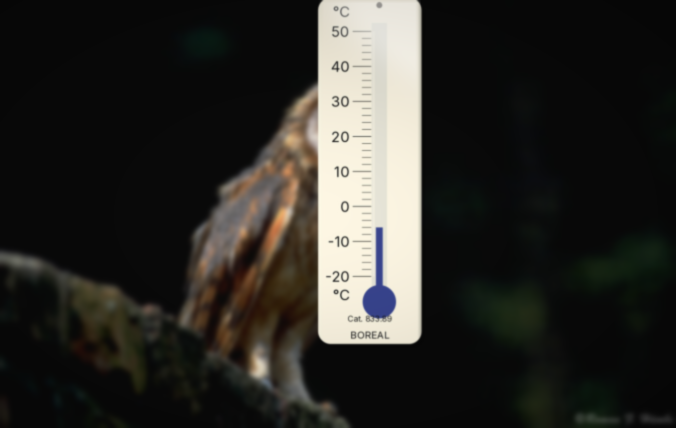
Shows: -6 °C
